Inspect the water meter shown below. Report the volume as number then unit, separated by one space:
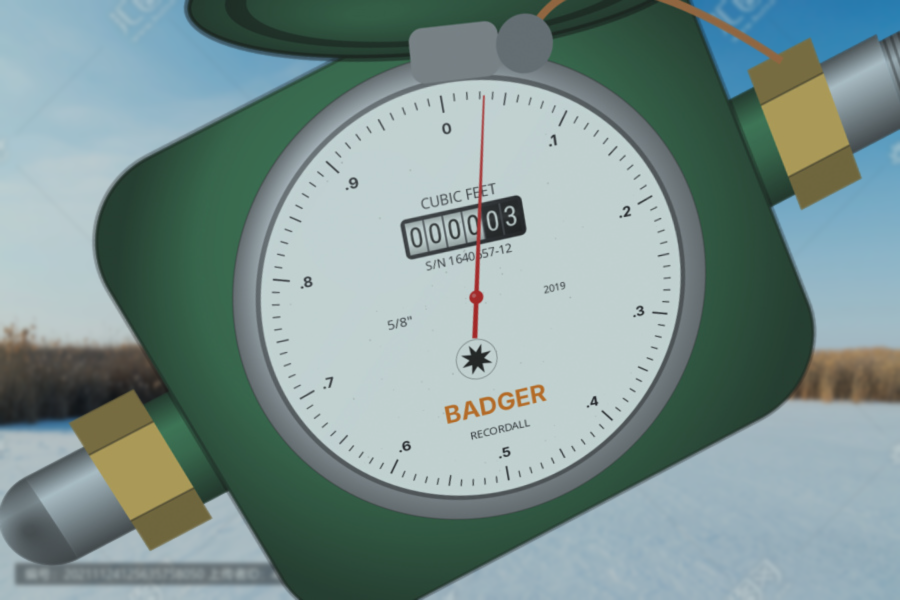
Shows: 3.03 ft³
